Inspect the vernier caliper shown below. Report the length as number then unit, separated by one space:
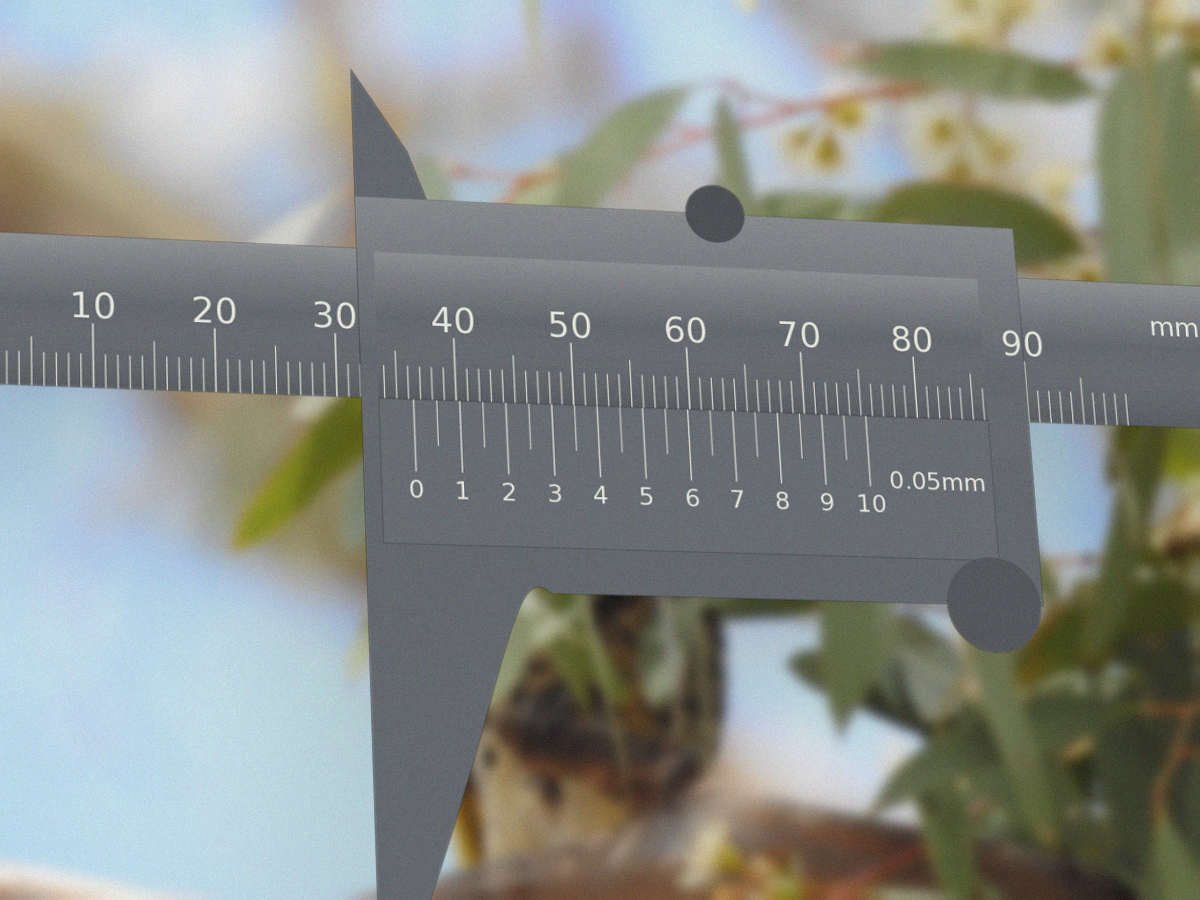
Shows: 36.4 mm
